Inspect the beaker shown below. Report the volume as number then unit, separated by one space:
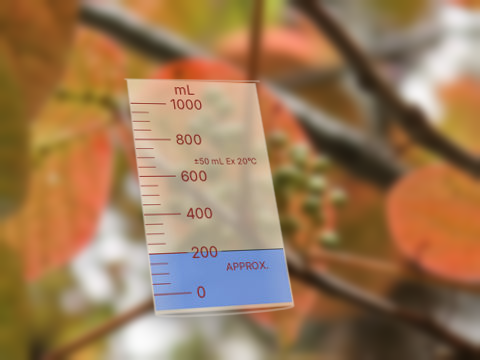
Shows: 200 mL
